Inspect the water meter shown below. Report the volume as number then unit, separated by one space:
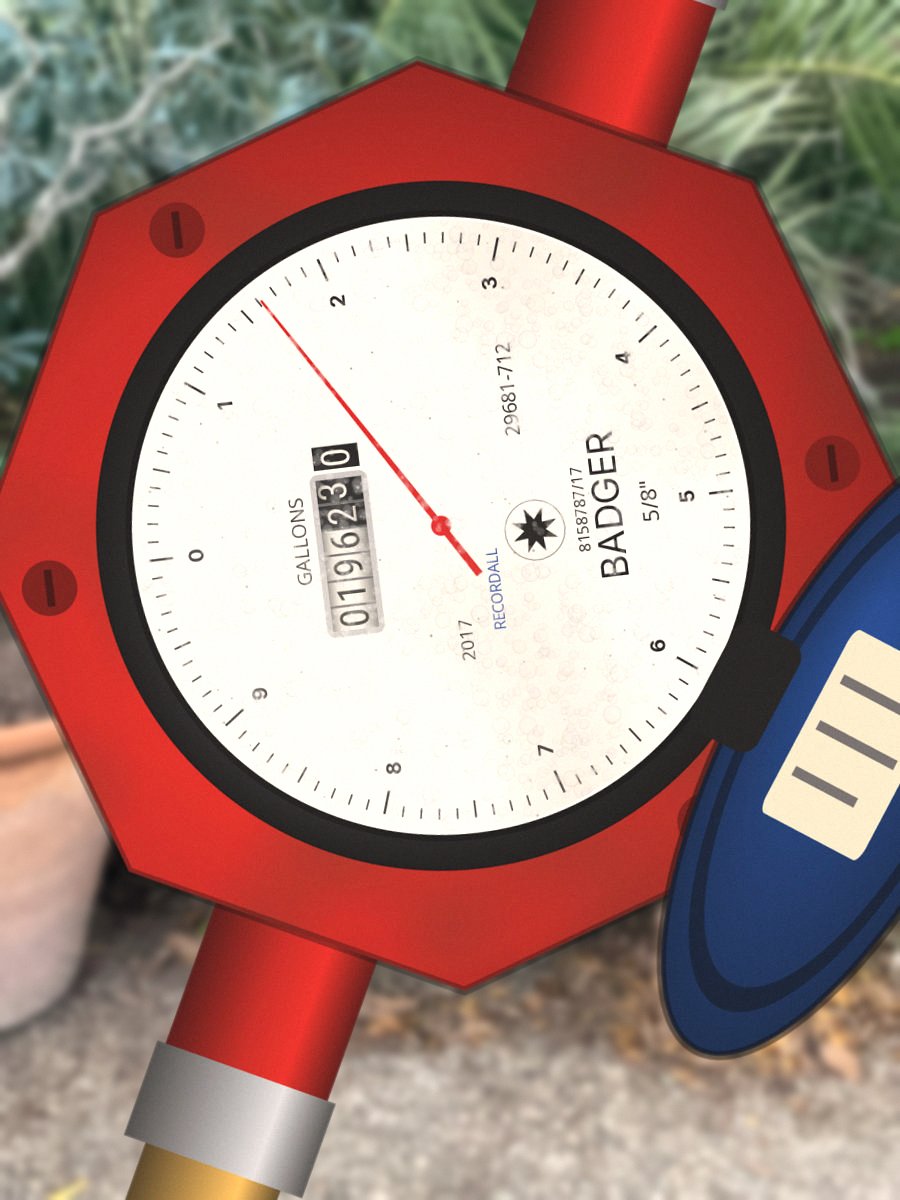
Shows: 196231.6 gal
